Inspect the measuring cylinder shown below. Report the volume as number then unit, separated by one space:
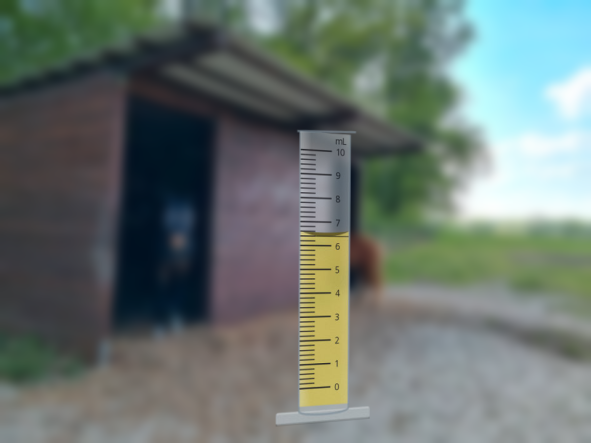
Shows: 6.4 mL
